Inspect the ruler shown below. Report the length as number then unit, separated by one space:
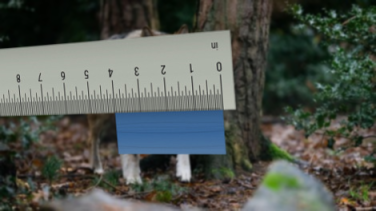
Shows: 4 in
